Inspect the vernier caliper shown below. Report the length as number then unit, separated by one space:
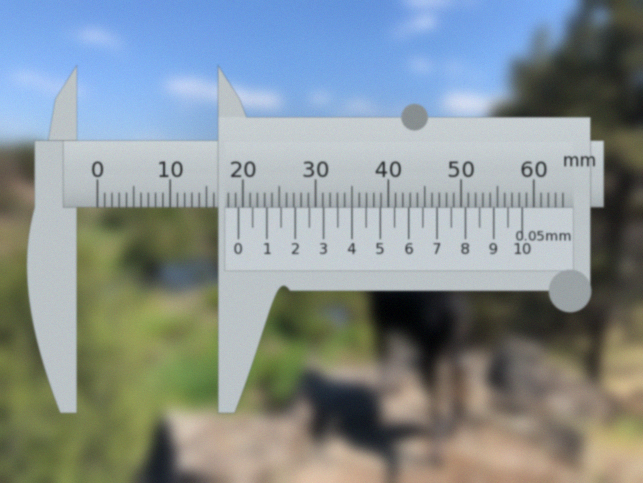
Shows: 19.4 mm
